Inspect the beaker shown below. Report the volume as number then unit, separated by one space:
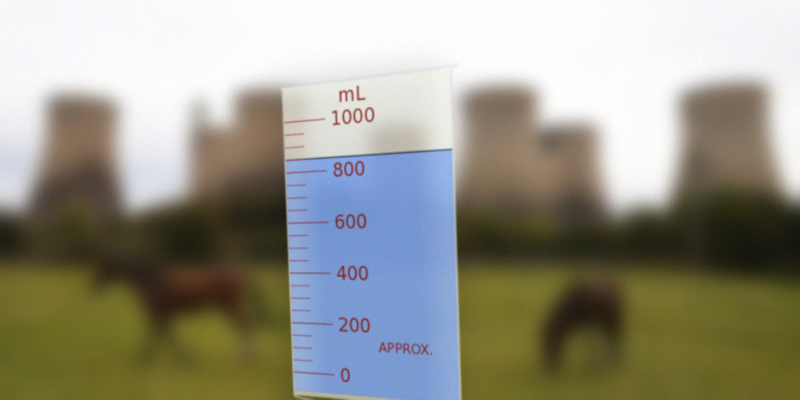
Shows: 850 mL
